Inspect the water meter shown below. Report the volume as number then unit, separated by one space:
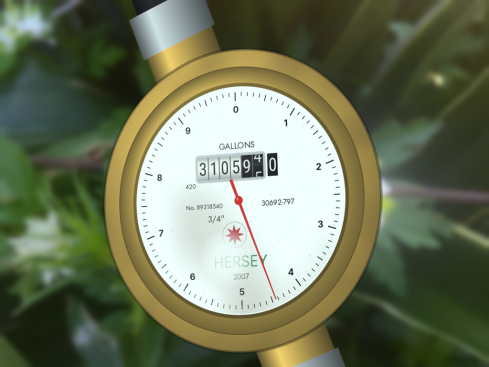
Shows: 3105944.4 gal
